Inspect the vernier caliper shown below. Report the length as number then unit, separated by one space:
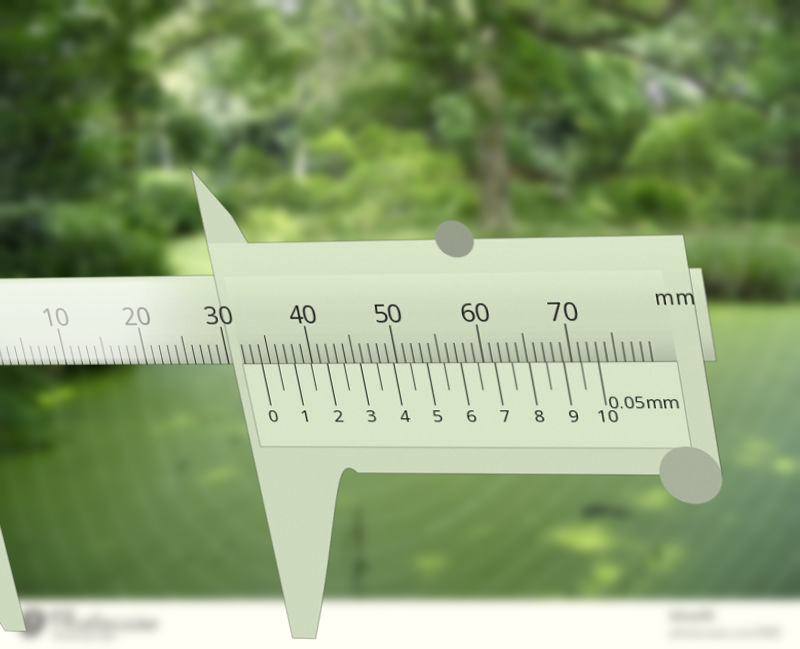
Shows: 34.0 mm
